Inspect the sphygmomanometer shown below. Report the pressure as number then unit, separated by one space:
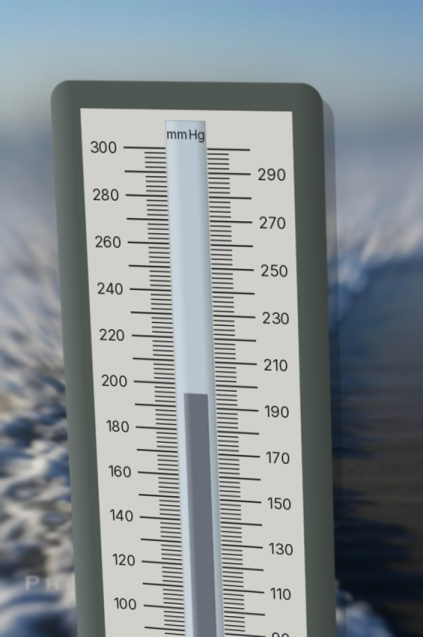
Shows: 196 mmHg
